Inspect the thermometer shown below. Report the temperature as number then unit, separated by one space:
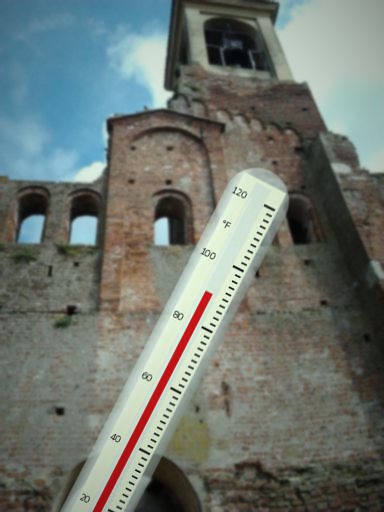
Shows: 90 °F
